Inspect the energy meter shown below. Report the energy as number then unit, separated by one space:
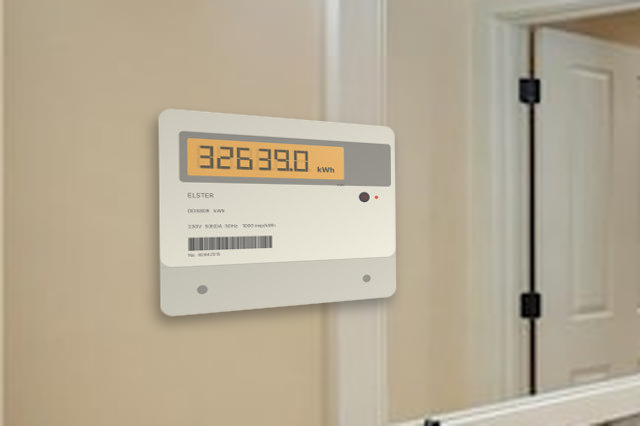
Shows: 32639.0 kWh
